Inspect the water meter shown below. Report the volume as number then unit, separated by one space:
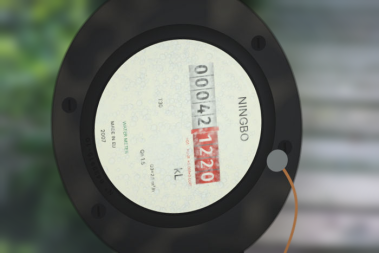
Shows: 42.1220 kL
